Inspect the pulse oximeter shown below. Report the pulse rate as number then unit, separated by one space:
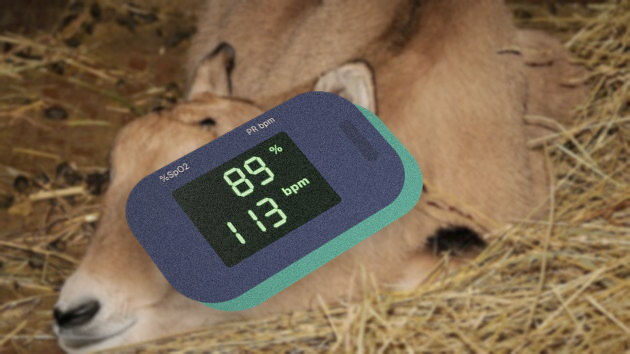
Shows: 113 bpm
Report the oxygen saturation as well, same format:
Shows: 89 %
